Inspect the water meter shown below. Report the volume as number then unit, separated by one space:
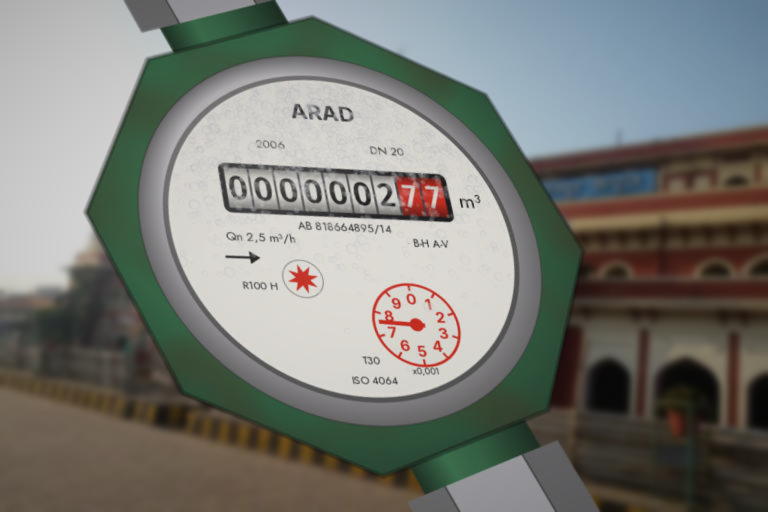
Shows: 2.777 m³
